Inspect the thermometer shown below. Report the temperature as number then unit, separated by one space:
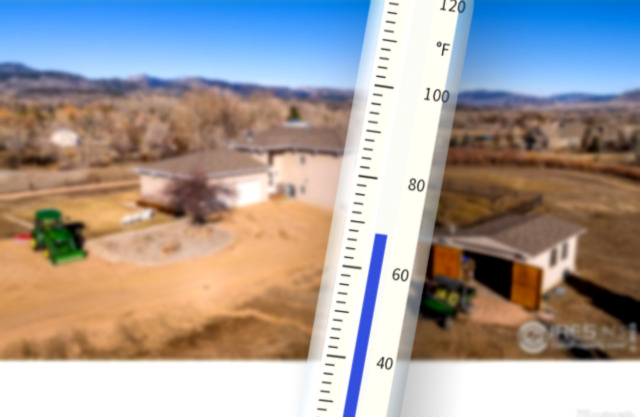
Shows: 68 °F
